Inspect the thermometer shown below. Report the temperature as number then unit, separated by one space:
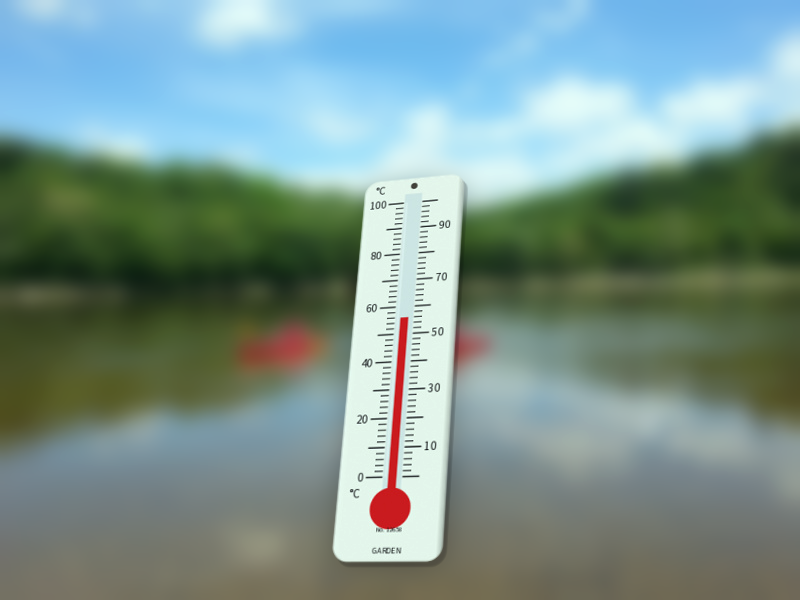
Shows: 56 °C
